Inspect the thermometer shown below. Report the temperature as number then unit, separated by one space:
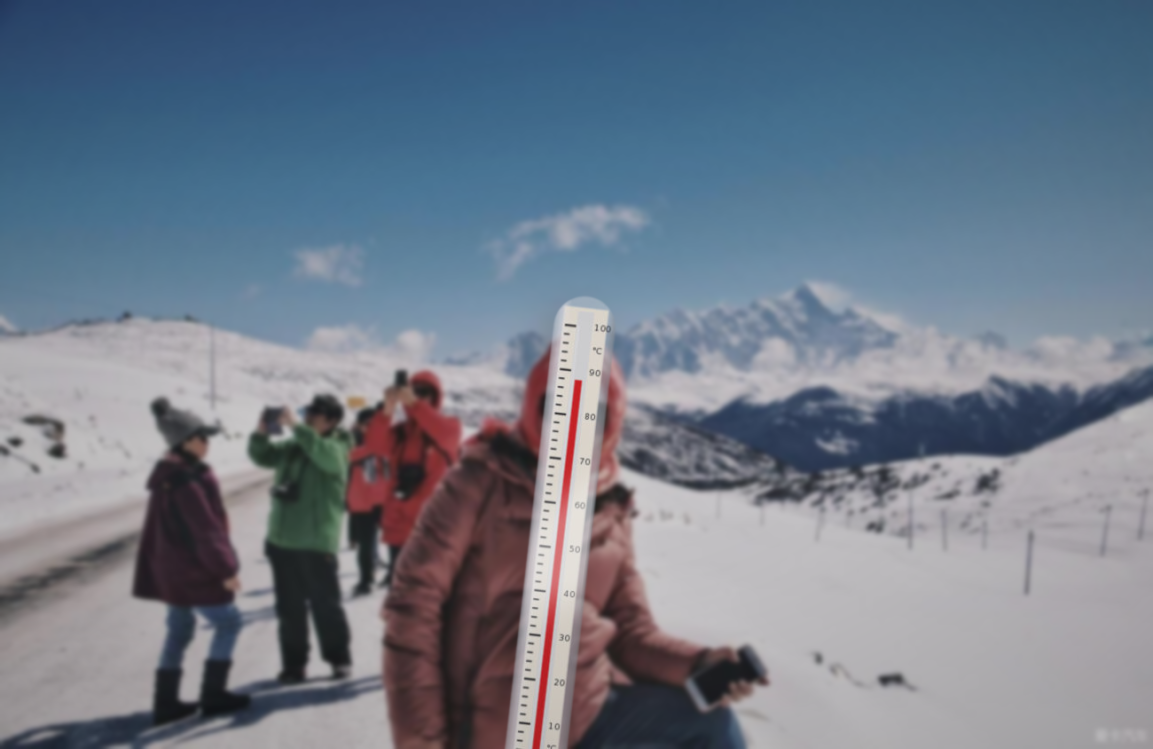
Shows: 88 °C
